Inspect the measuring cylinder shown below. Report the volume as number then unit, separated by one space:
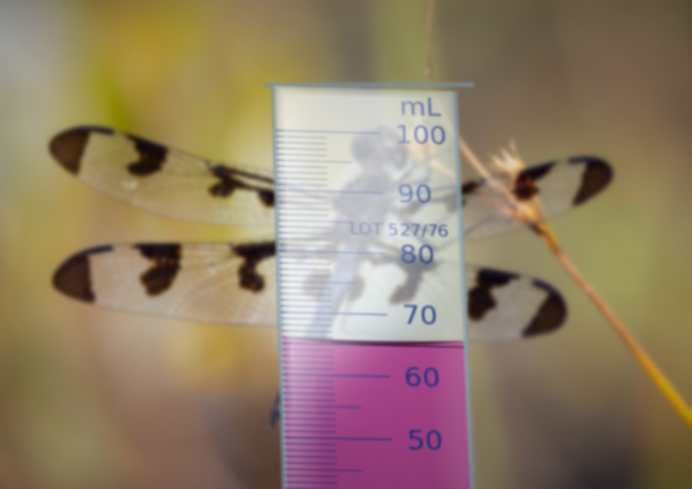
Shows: 65 mL
